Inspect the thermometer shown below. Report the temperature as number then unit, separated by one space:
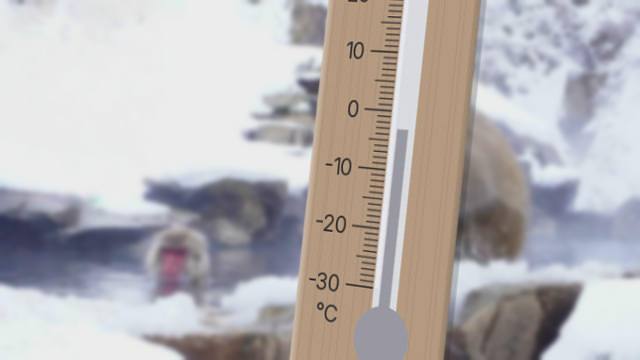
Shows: -3 °C
